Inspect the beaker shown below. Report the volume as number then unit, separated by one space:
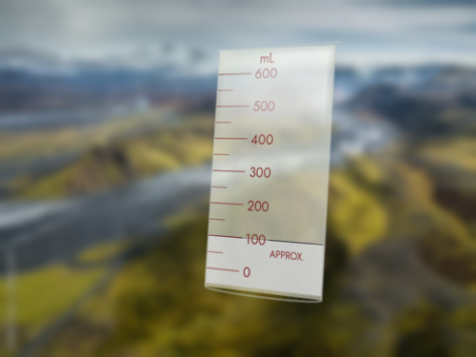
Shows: 100 mL
